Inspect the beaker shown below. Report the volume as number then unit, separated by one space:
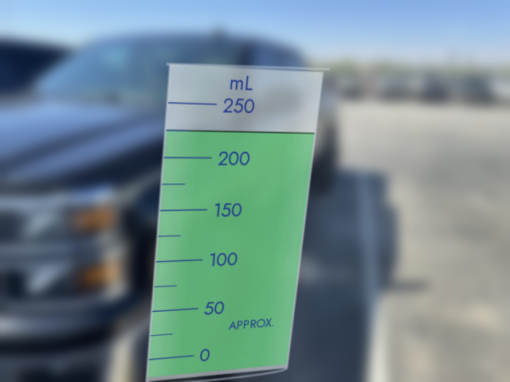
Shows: 225 mL
